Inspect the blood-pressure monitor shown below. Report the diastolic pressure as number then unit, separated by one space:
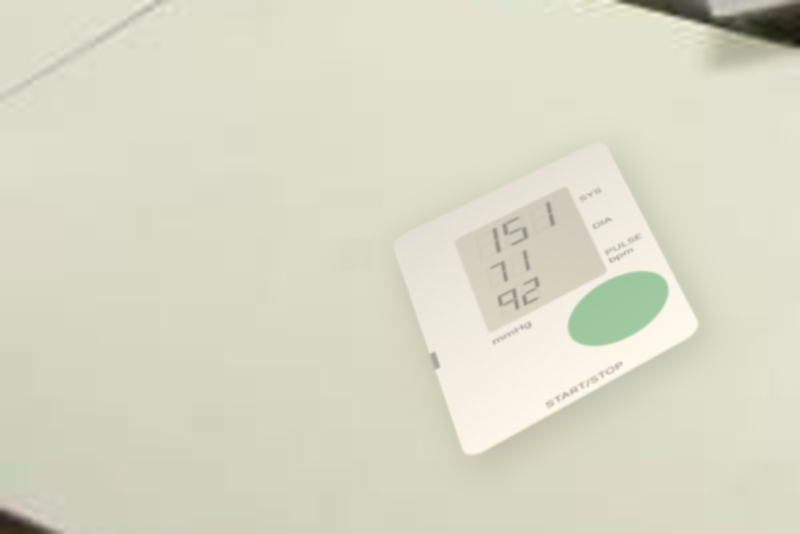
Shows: 71 mmHg
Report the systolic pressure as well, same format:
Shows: 151 mmHg
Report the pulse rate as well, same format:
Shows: 92 bpm
